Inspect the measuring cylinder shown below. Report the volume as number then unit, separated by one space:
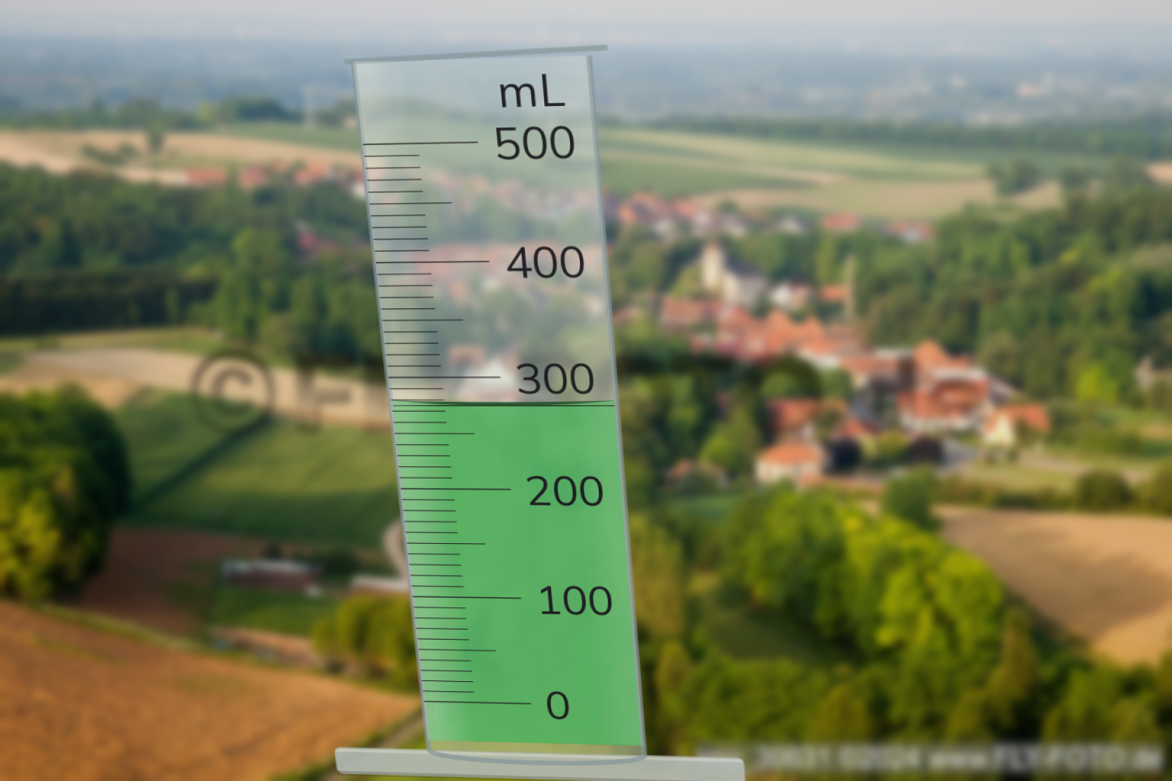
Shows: 275 mL
